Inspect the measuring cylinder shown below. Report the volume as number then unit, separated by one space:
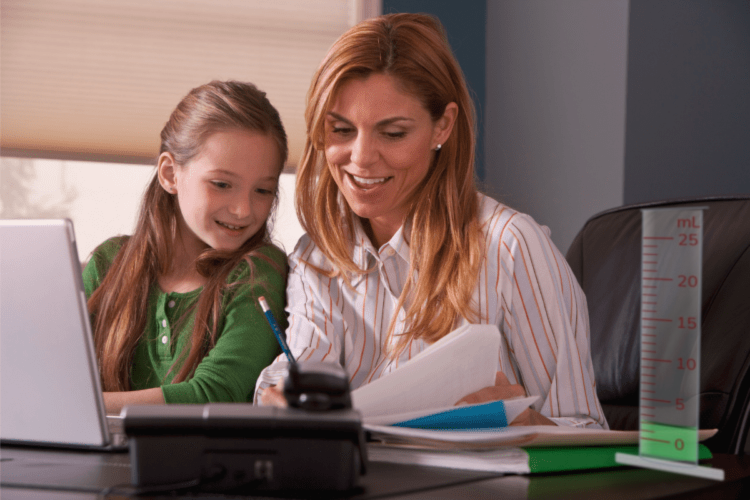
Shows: 2 mL
